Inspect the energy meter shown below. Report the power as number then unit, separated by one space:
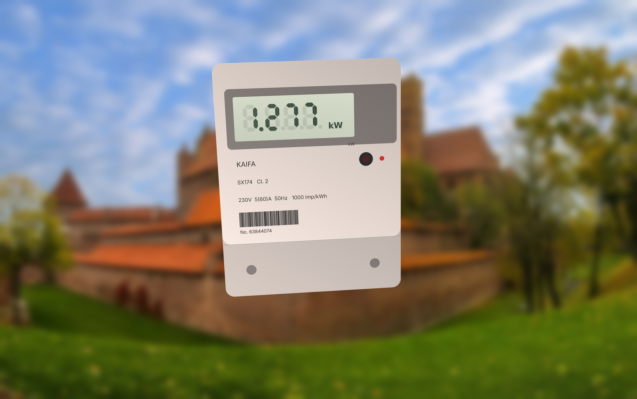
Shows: 1.277 kW
